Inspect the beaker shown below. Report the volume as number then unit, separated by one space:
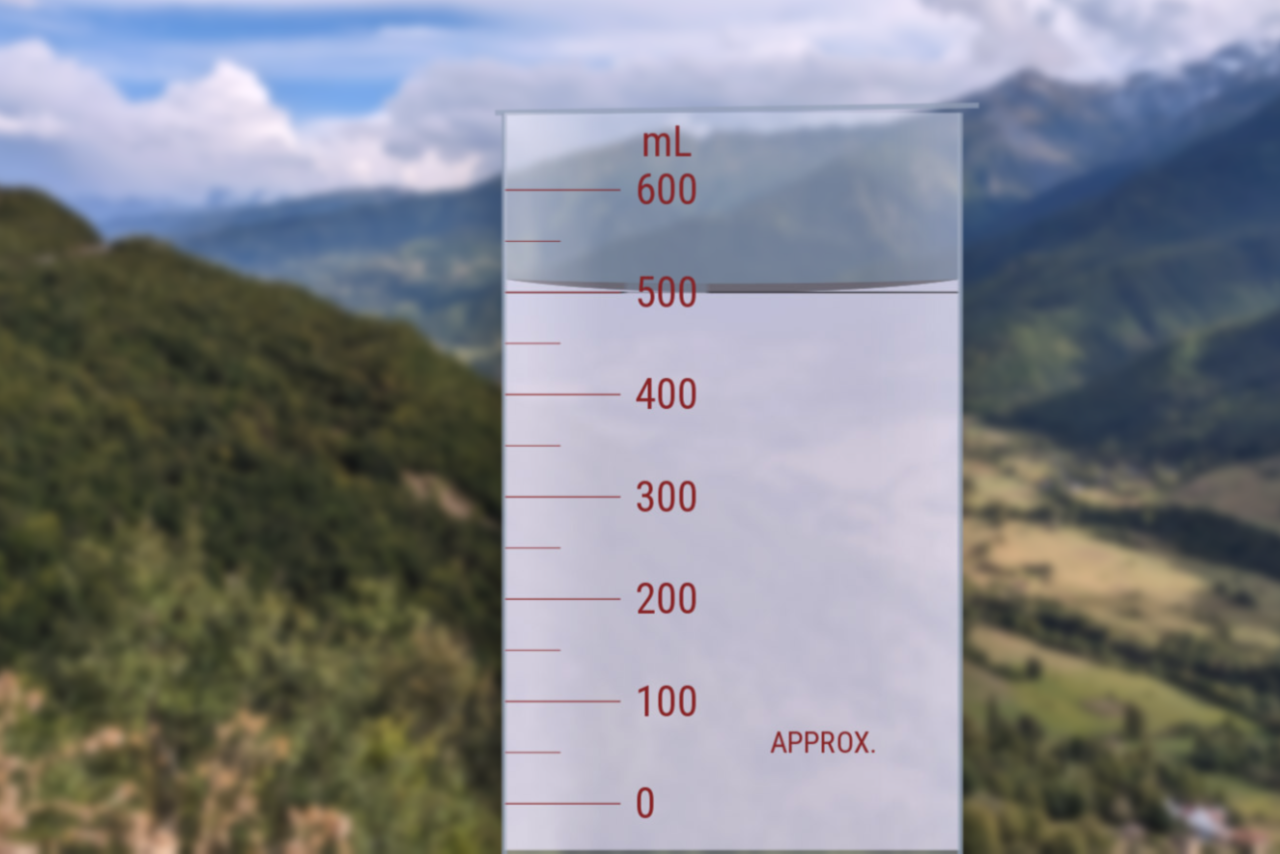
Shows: 500 mL
